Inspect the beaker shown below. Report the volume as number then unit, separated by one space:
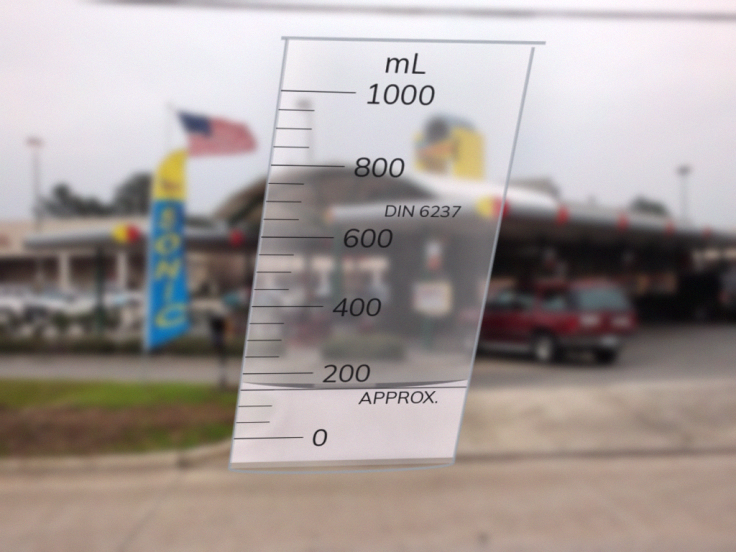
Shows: 150 mL
